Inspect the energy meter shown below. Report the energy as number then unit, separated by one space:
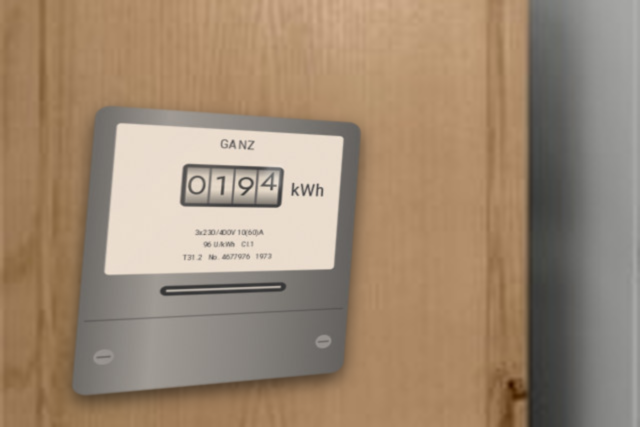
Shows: 194 kWh
